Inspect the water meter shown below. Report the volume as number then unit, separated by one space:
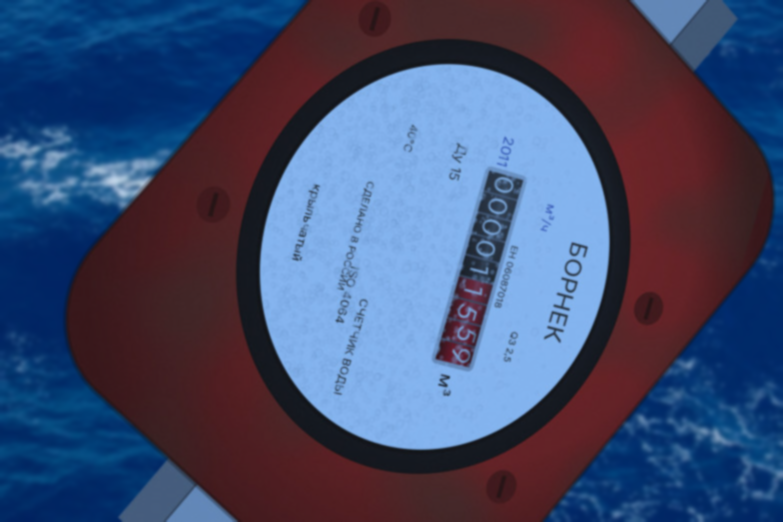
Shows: 1.1559 m³
